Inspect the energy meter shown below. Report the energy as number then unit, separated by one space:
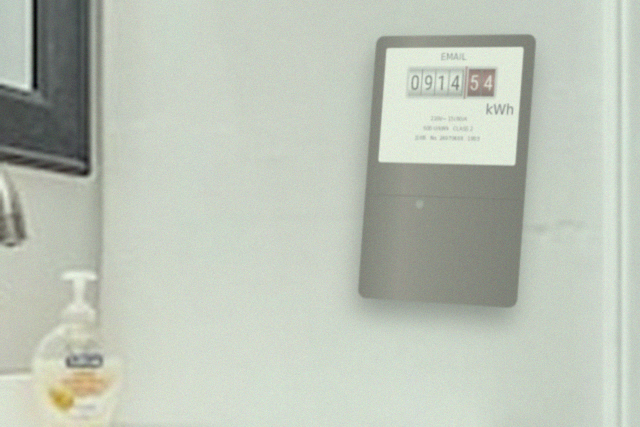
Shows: 914.54 kWh
